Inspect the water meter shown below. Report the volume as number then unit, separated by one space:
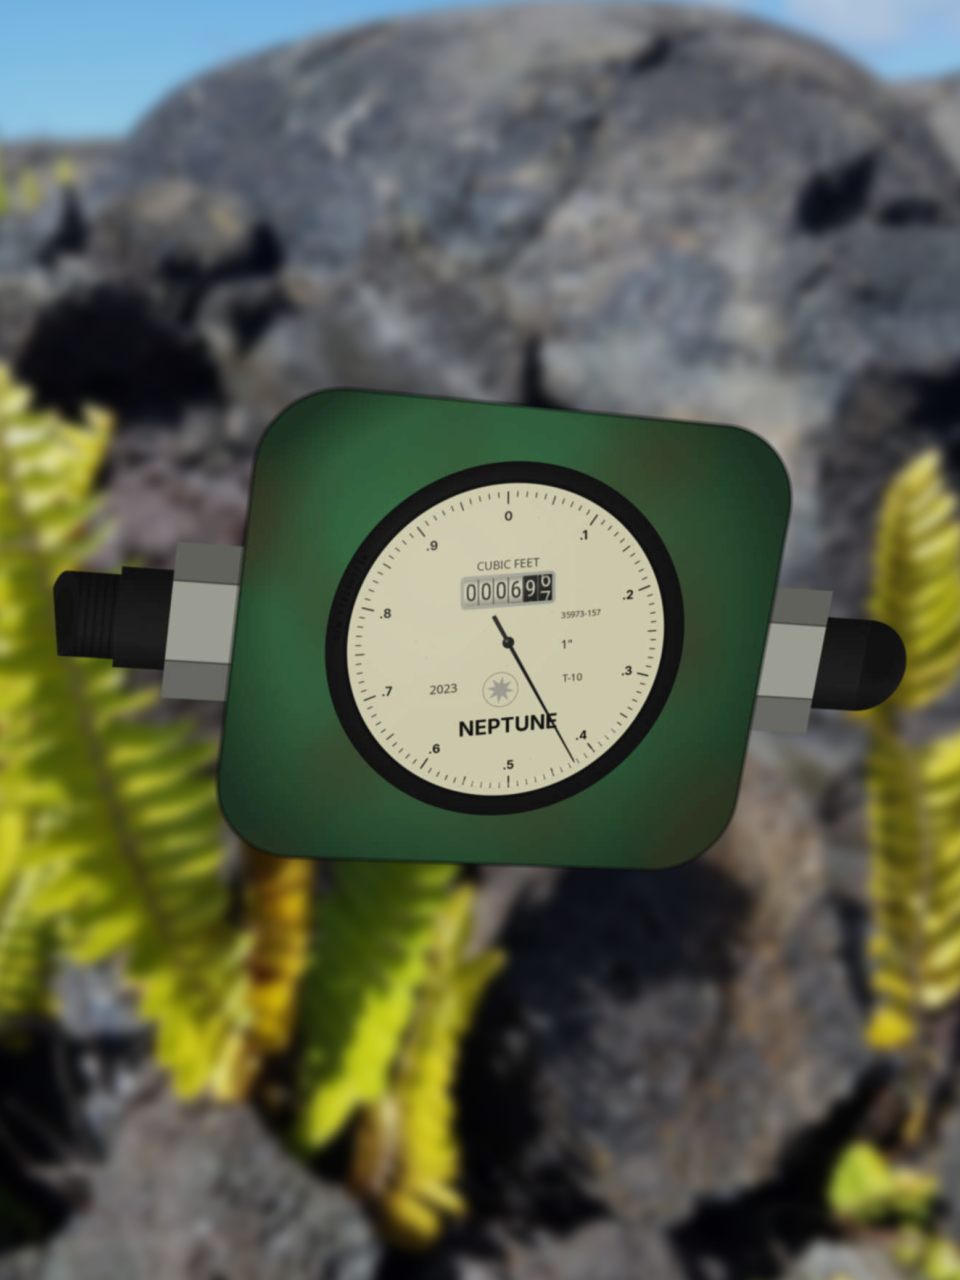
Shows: 696.42 ft³
